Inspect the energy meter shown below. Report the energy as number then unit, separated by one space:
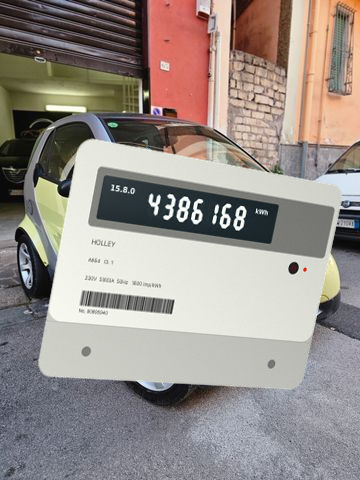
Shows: 4386168 kWh
